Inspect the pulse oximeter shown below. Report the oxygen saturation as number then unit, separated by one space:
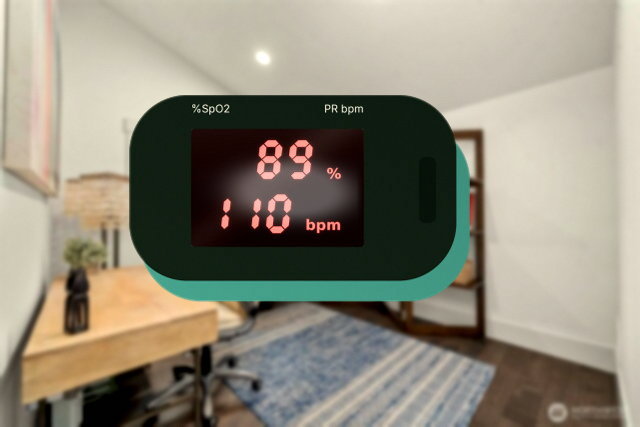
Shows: 89 %
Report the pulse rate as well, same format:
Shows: 110 bpm
